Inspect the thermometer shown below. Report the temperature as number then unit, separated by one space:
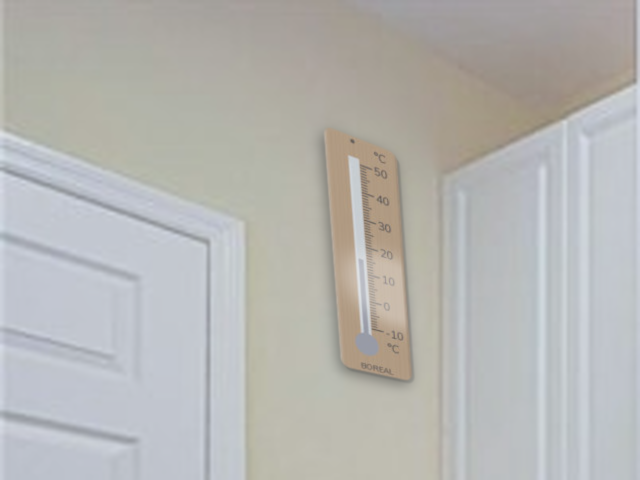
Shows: 15 °C
